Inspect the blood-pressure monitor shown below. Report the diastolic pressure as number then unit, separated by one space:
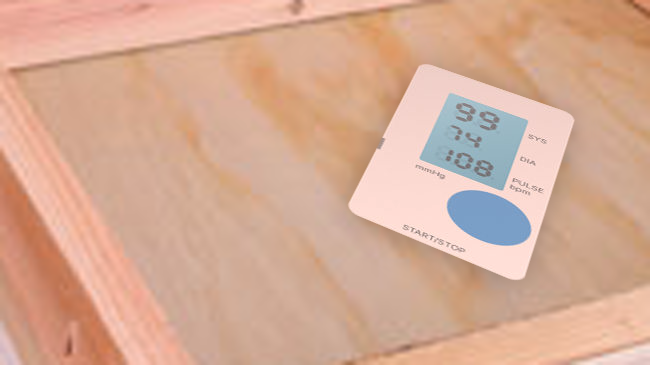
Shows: 74 mmHg
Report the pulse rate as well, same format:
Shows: 108 bpm
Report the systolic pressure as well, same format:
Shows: 99 mmHg
